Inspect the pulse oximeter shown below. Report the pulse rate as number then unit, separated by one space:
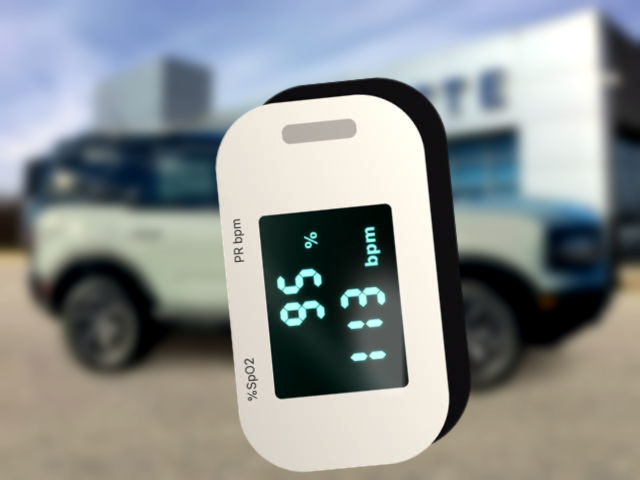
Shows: 113 bpm
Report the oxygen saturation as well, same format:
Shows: 95 %
